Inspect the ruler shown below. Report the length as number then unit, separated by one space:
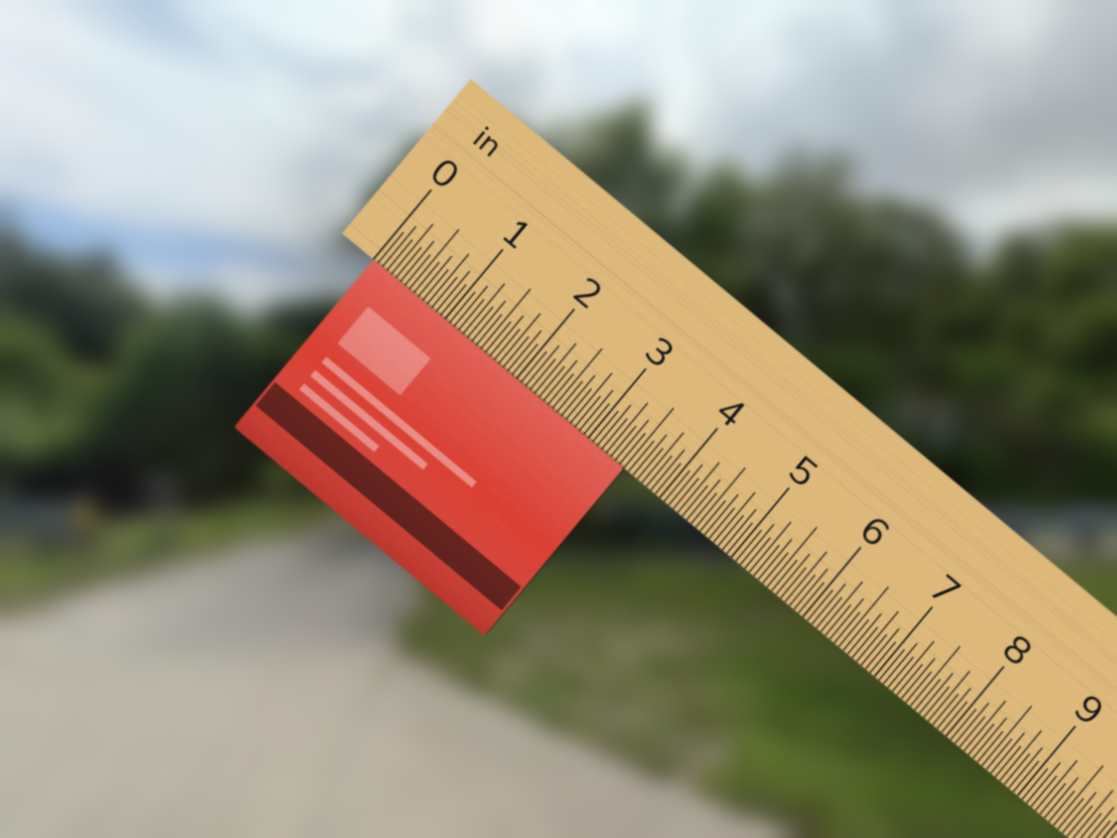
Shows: 3.5 in
